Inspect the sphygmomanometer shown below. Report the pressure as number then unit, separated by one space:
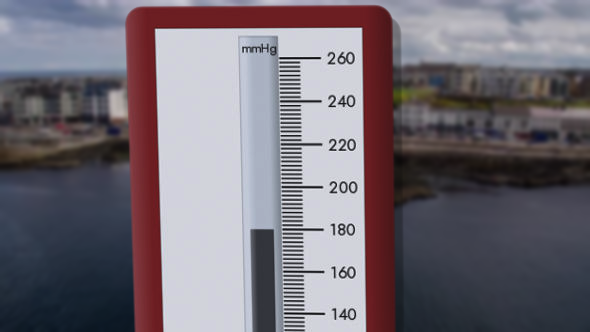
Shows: 180 mmHg
